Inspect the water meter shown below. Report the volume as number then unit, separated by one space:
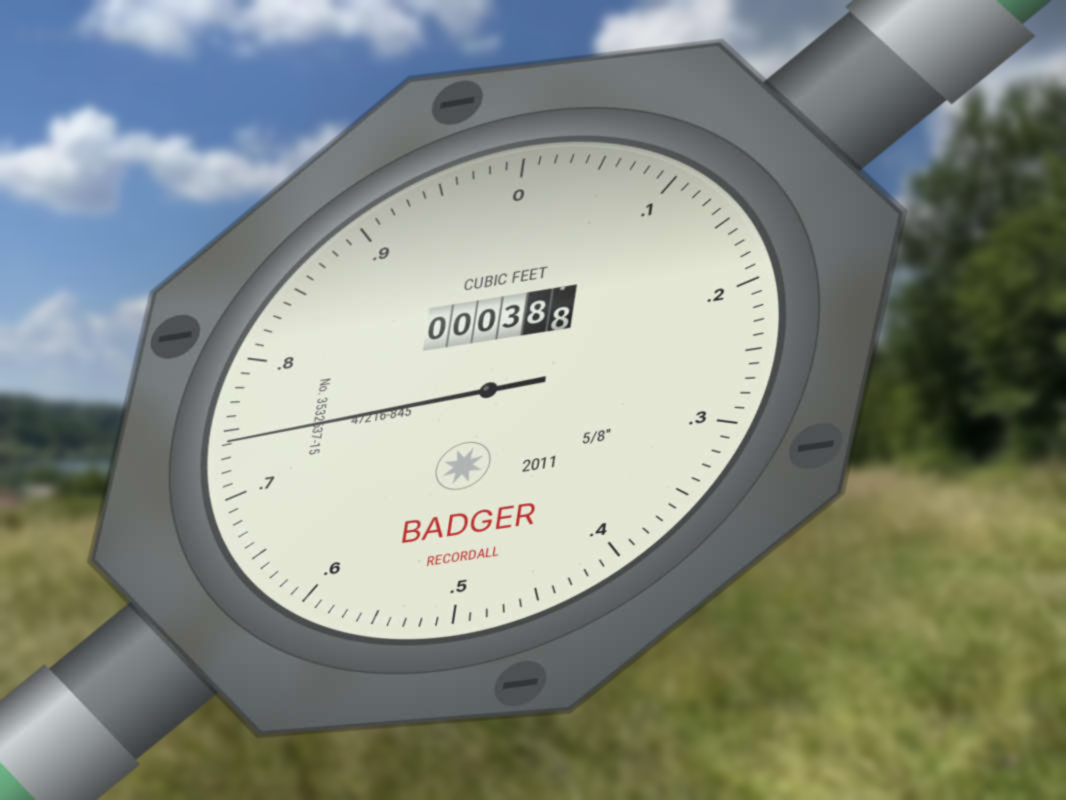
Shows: 387.74 ft³
